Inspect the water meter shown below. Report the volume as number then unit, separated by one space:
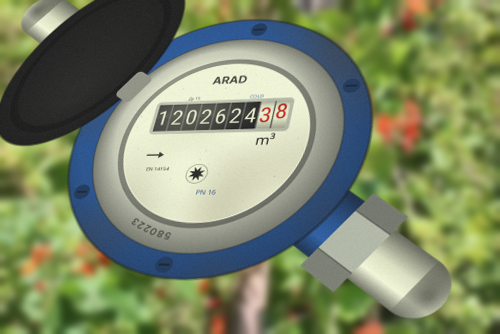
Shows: 1202624.38 m³
